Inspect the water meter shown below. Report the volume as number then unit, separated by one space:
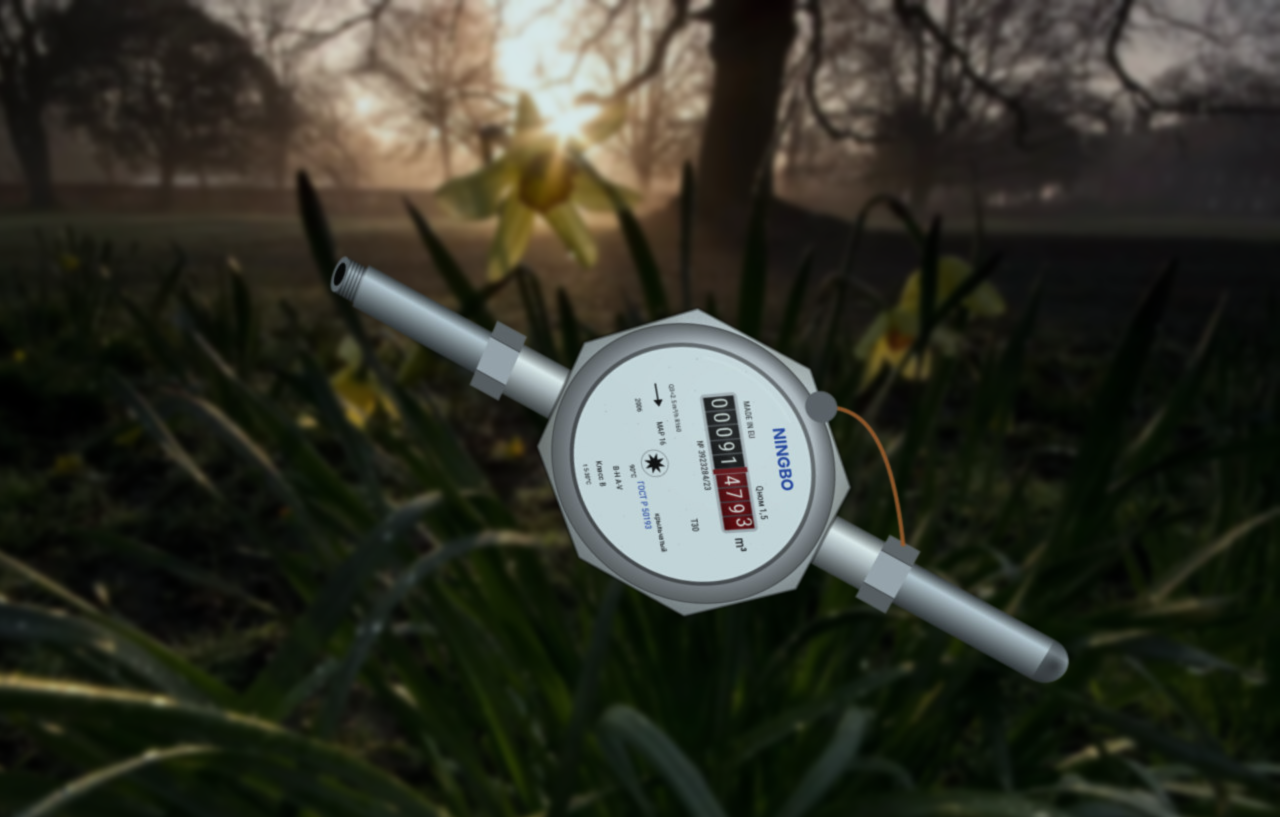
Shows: 91.4793 m³
